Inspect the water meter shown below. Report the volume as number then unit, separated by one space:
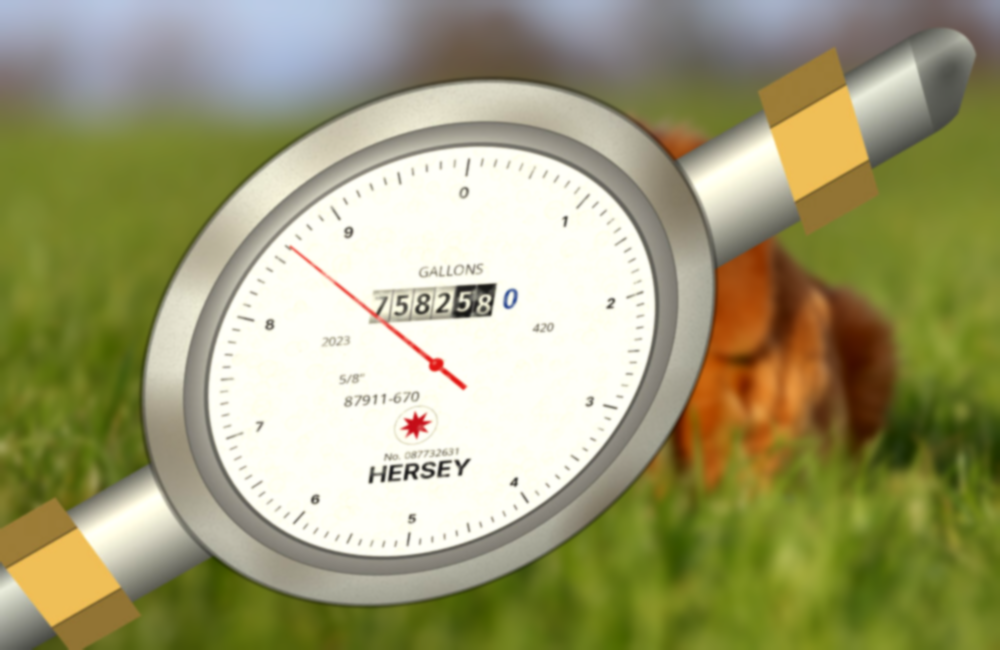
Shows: 7582578.6 gal
